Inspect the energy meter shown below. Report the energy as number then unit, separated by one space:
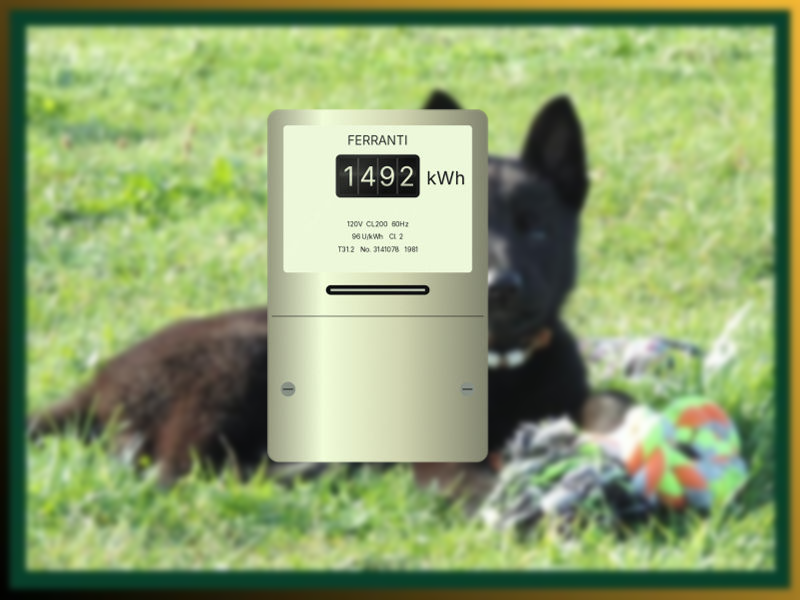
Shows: 1492 kWh
